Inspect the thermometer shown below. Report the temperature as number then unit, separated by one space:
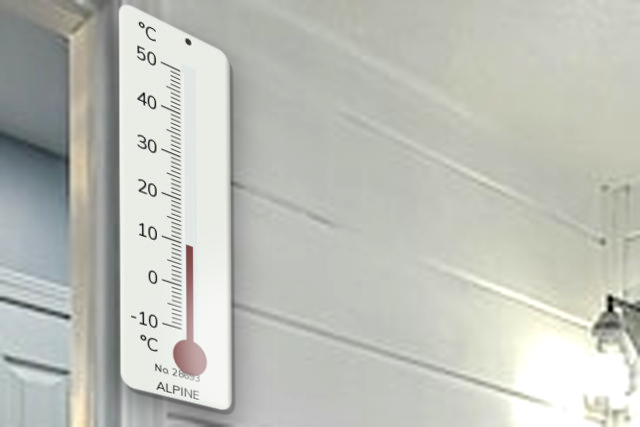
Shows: 10 °C
